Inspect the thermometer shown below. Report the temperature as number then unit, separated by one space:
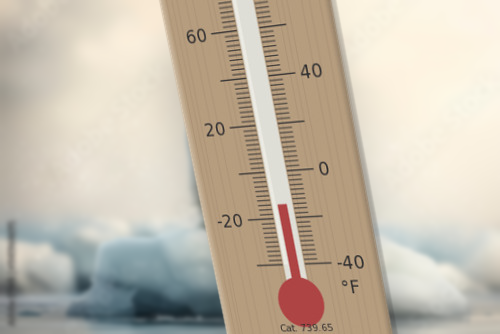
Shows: -14 °F
